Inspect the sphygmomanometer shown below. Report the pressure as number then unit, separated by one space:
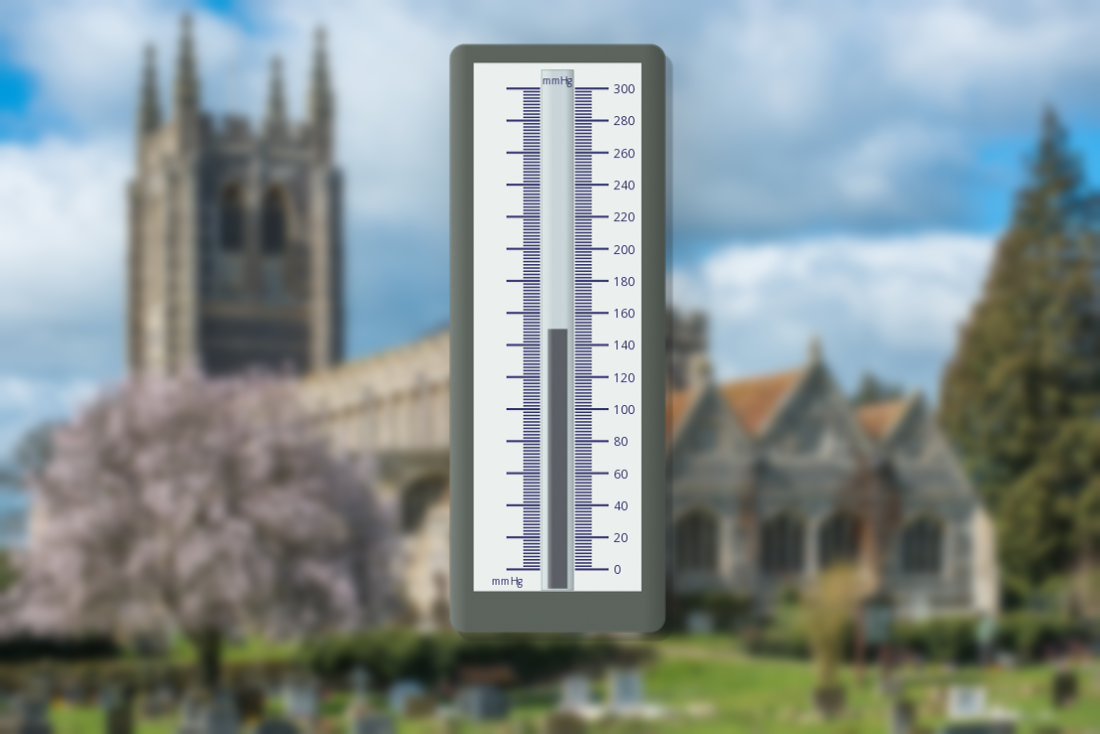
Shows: 150 mmHg
